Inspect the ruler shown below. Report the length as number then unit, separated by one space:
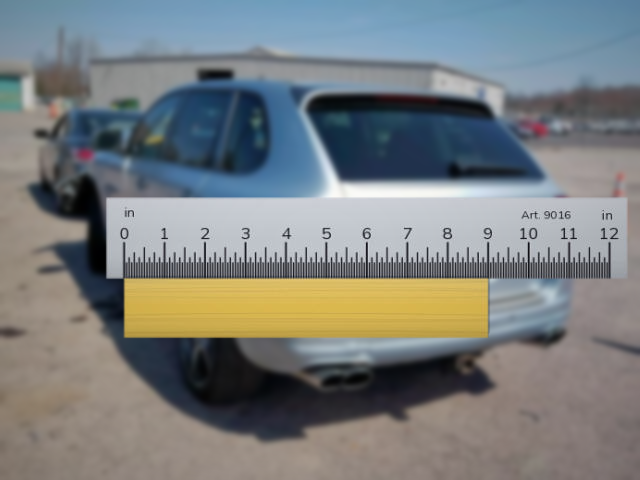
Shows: 9 in
